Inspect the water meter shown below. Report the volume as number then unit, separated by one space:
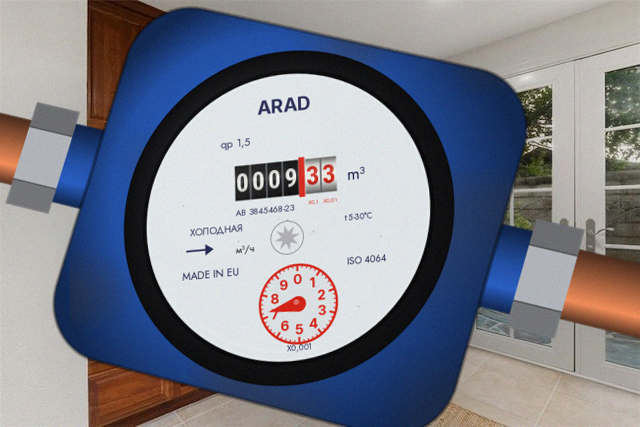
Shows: 9.337 m³
